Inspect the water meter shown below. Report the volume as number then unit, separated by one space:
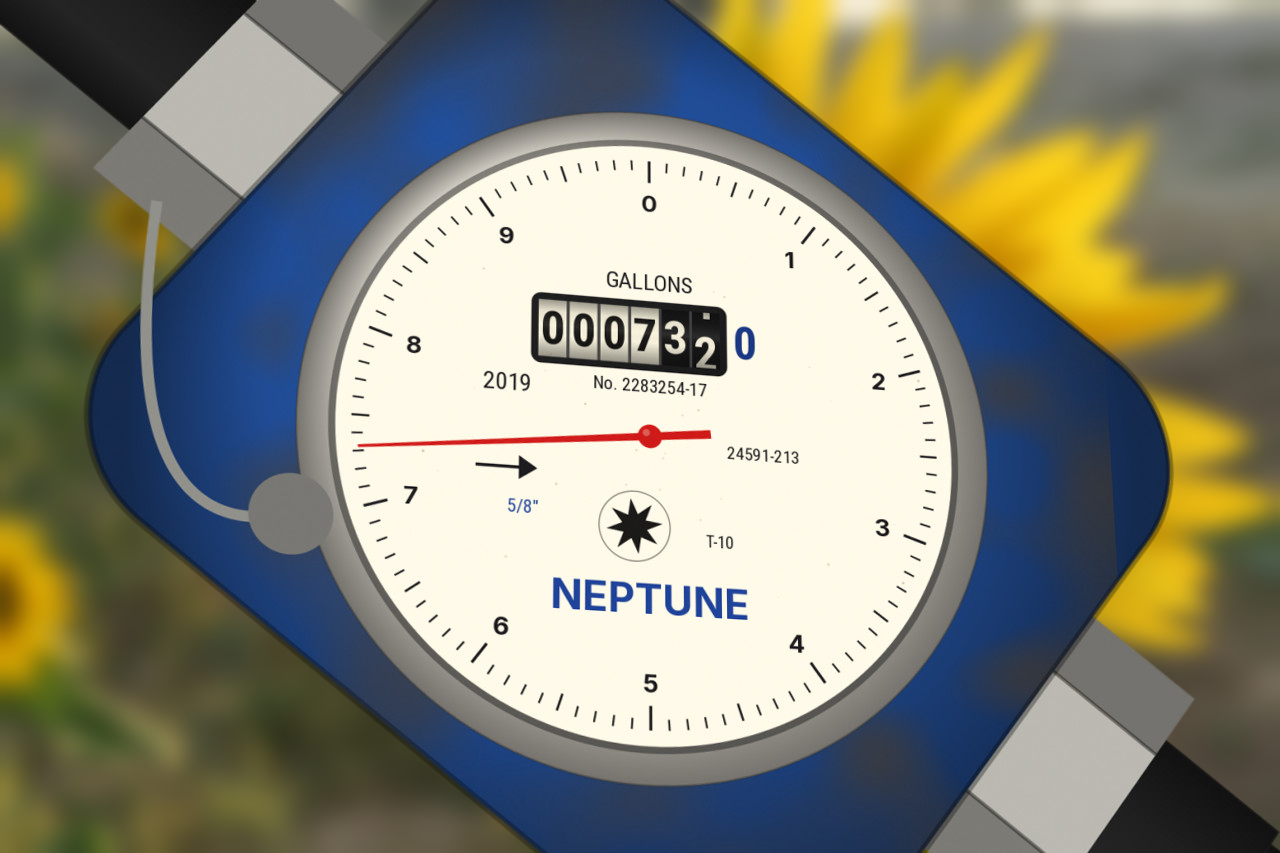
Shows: 7317.3 gal
